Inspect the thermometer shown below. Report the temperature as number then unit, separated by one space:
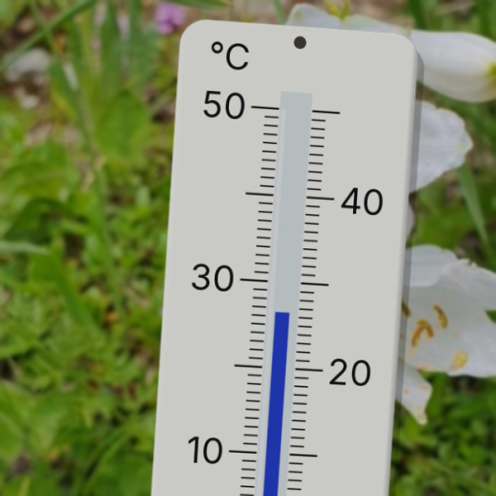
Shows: 26.5 °C
